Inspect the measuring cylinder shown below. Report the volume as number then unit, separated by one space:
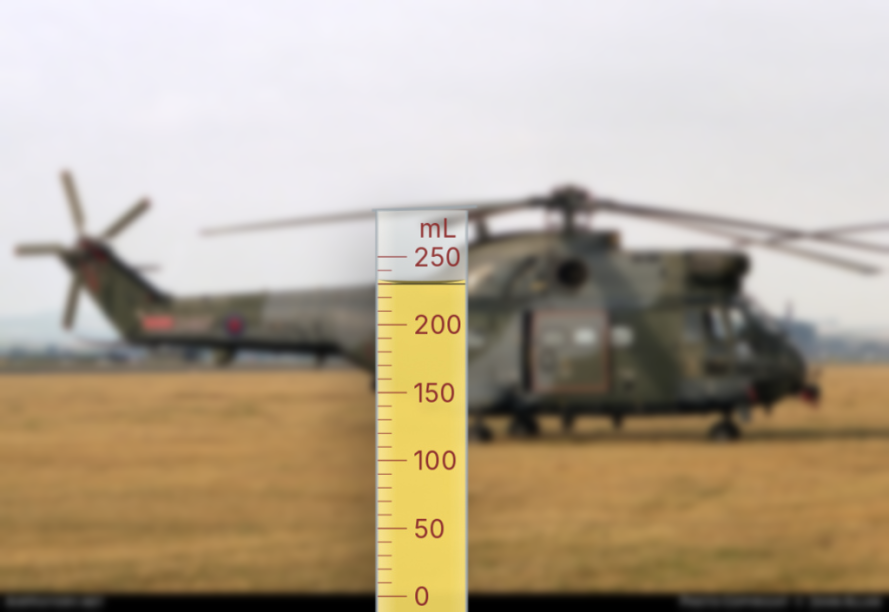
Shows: 230 mL
